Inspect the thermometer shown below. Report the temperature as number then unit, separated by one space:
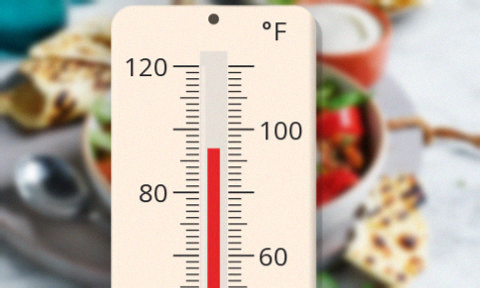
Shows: 94 °F
